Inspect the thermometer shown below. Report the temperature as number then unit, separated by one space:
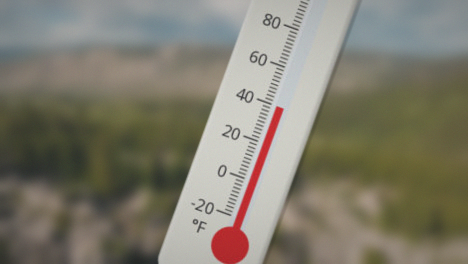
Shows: 40 °F
